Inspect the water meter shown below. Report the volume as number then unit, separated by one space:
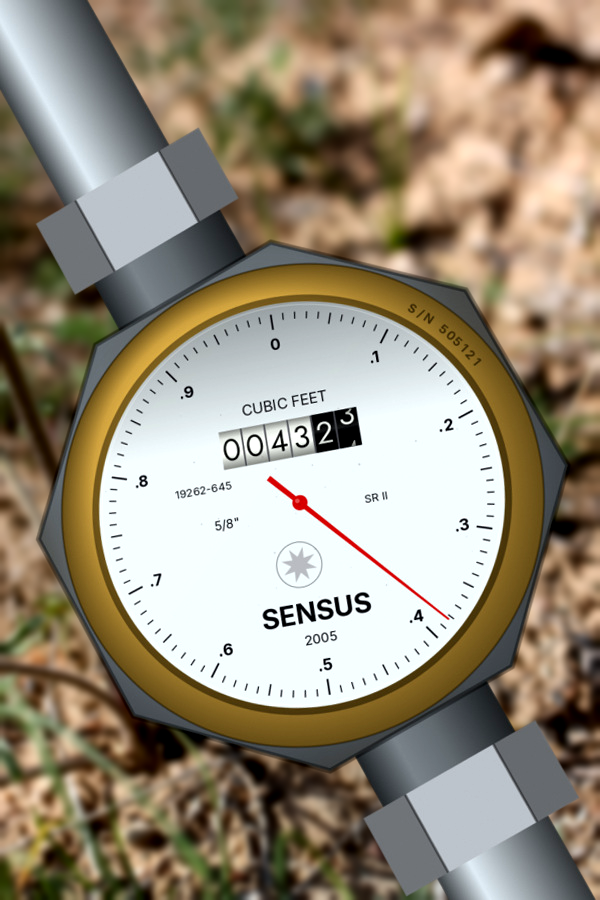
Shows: 4323.38 ft³
